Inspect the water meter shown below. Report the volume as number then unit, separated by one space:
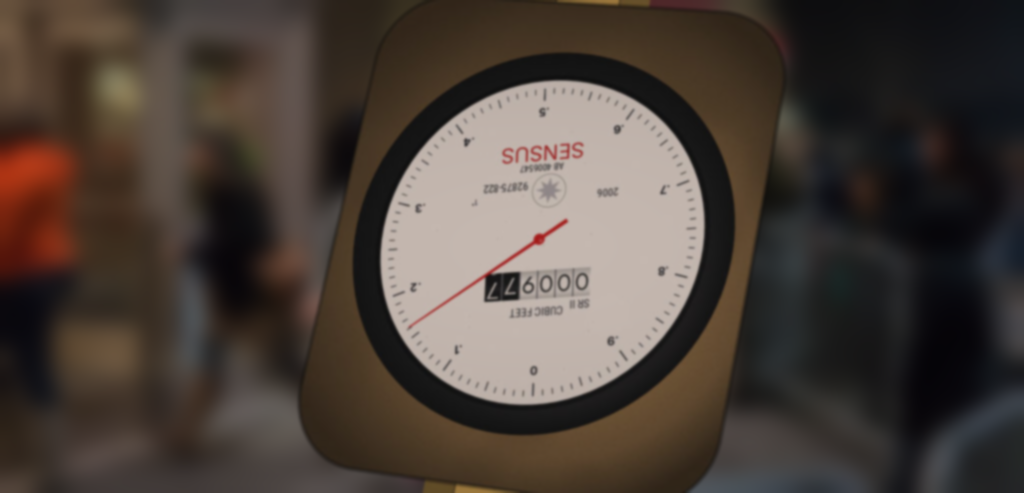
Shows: 977.16 ft³
